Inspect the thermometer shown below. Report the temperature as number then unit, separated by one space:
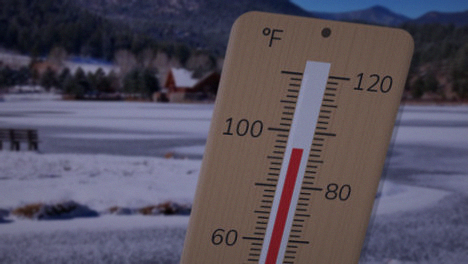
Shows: 94 °F
